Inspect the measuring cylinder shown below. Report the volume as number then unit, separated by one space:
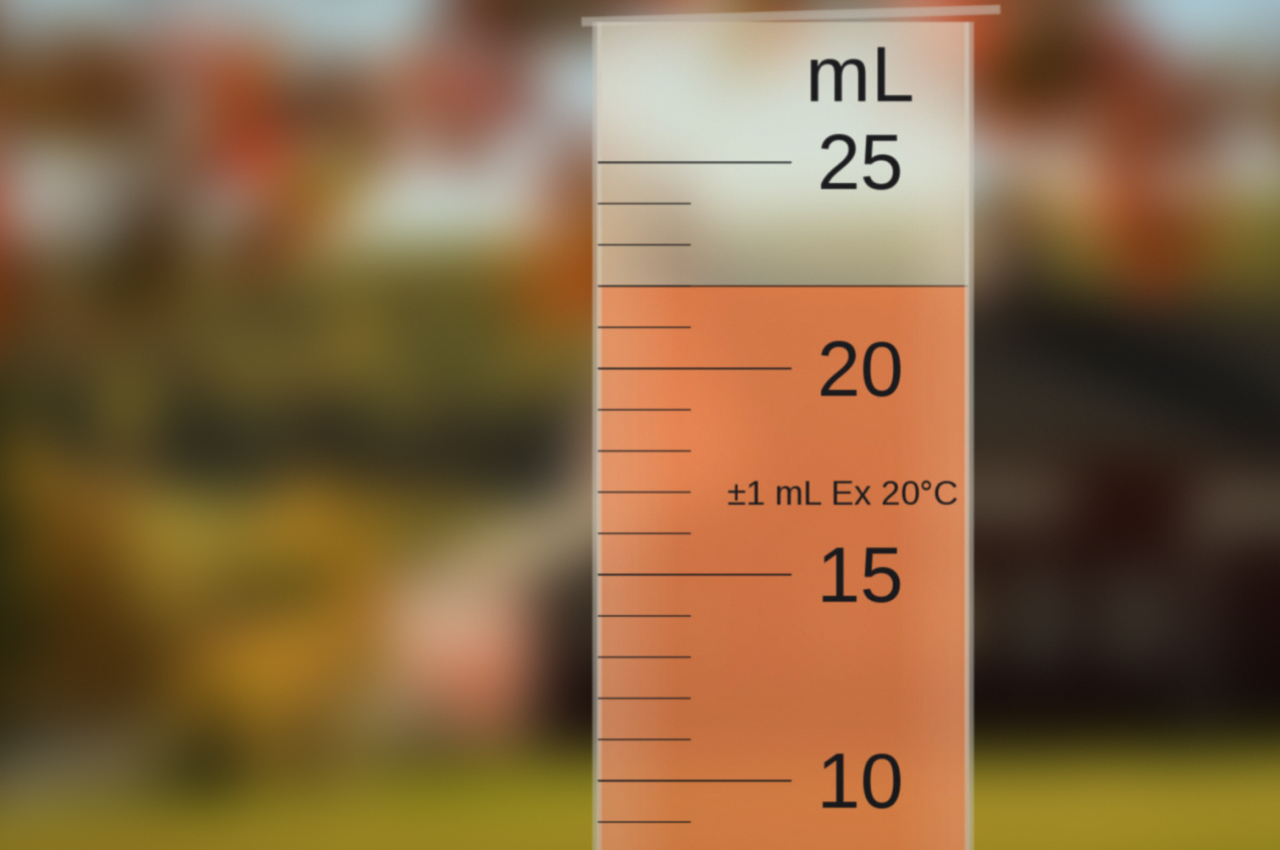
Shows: 22 mL
